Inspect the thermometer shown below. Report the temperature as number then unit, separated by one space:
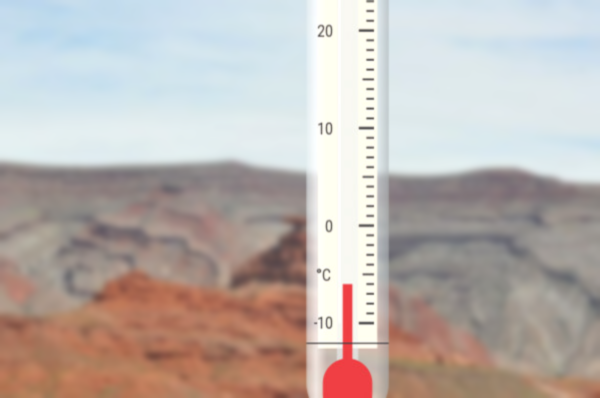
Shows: -6 °C
